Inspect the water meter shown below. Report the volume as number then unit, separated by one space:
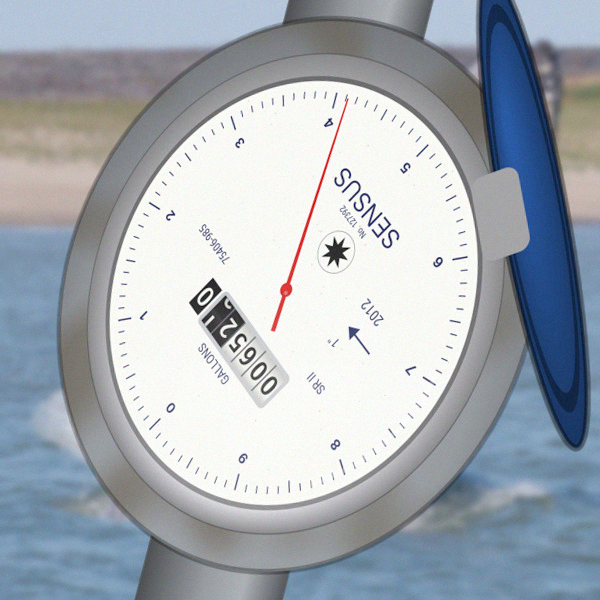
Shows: 65214.1 gal
